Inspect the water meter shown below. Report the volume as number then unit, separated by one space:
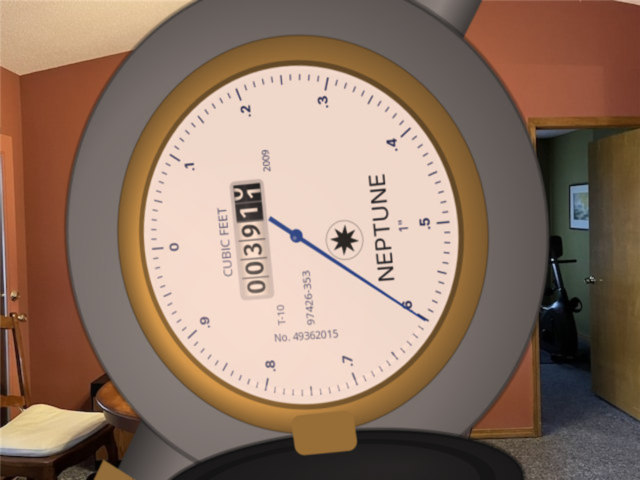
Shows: 3910.60 ft³
